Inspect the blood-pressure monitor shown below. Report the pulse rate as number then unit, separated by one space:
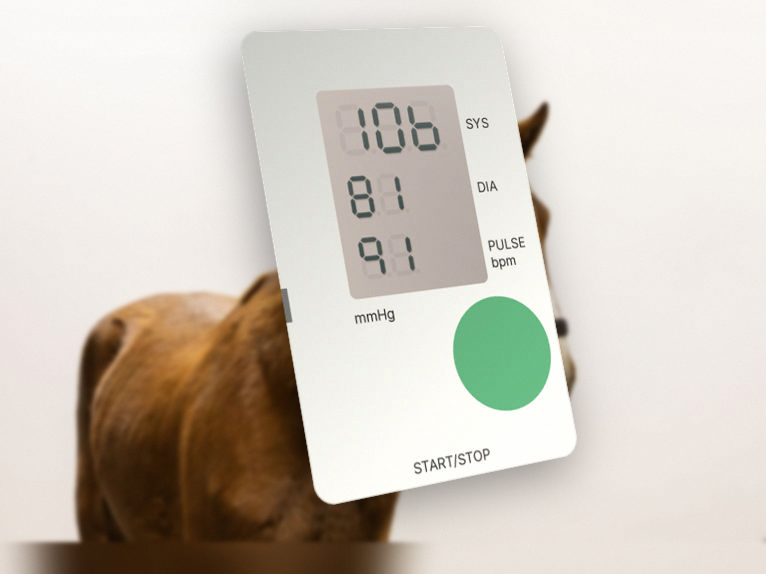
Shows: 91 bpm
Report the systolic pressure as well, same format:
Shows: 106 mmHg
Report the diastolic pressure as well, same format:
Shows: 81 mmHg
